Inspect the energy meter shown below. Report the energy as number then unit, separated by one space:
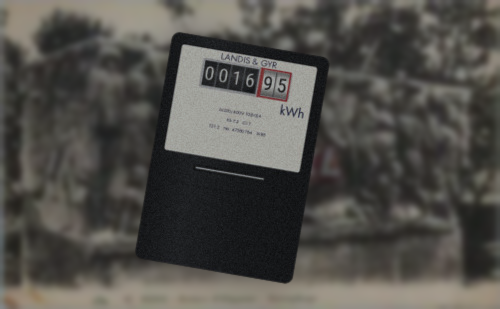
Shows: 16.95 kWh
